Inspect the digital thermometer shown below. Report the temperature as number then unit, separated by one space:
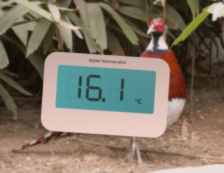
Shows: 16.1 °C
